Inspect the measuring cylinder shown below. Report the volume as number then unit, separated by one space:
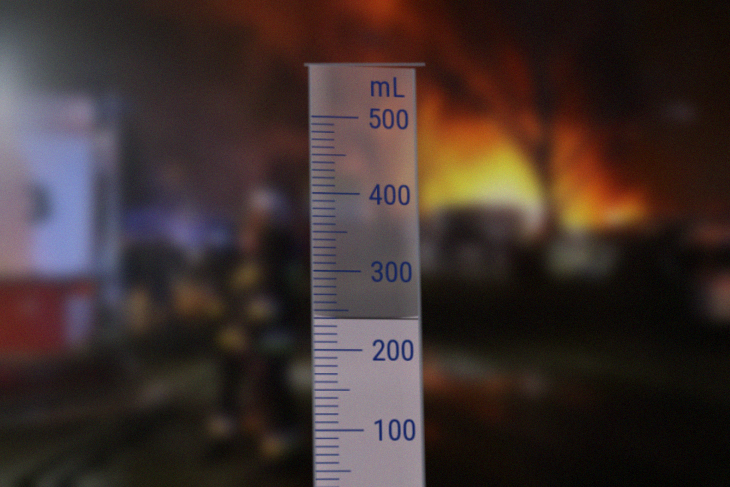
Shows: 240 mL
